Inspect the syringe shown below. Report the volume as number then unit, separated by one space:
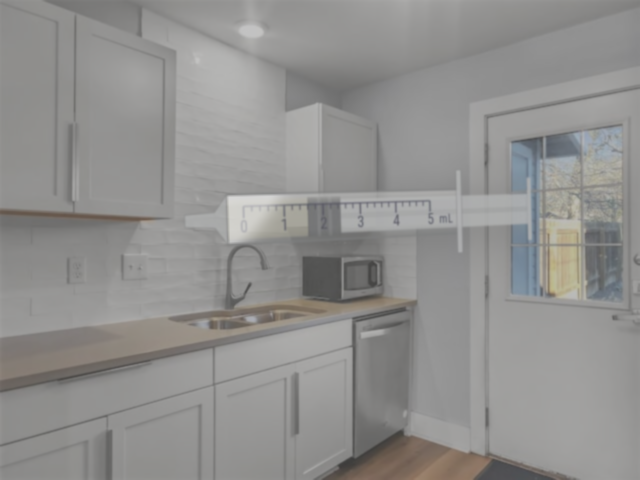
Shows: 1.6 mL
